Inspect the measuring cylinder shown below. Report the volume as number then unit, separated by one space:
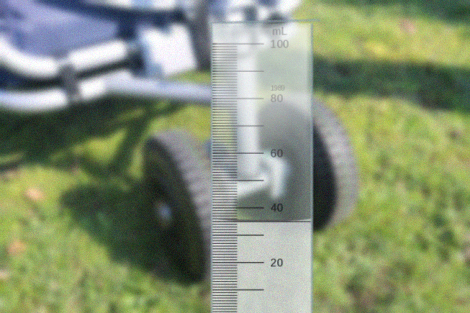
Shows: 35 mL
